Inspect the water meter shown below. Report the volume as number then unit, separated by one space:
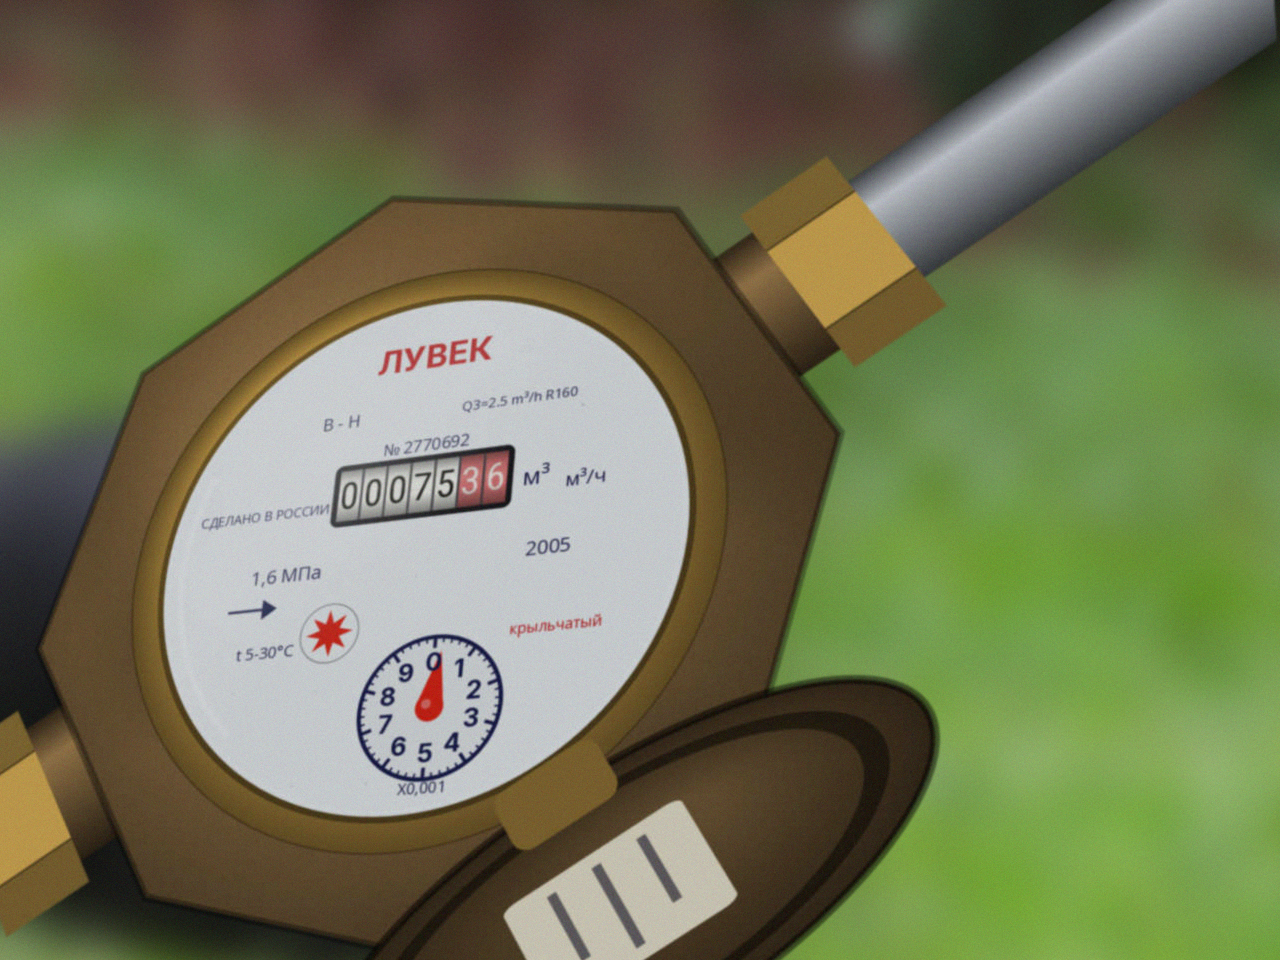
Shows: 75.360 m³
